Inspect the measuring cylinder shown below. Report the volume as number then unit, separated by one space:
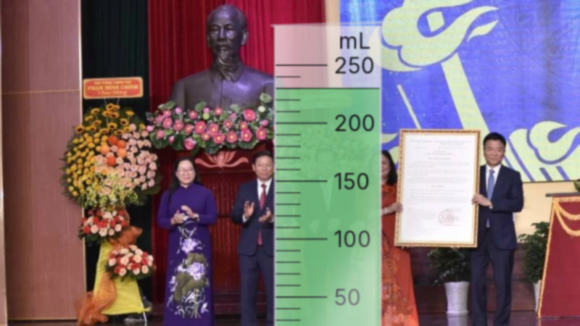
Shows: 230 mL
